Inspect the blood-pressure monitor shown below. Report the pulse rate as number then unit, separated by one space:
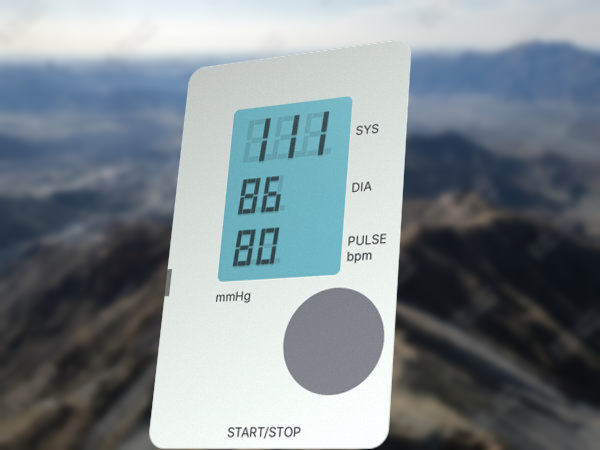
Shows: 80 bpm
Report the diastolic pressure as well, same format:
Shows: 86 mmHg
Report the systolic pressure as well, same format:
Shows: 111 mmHg
